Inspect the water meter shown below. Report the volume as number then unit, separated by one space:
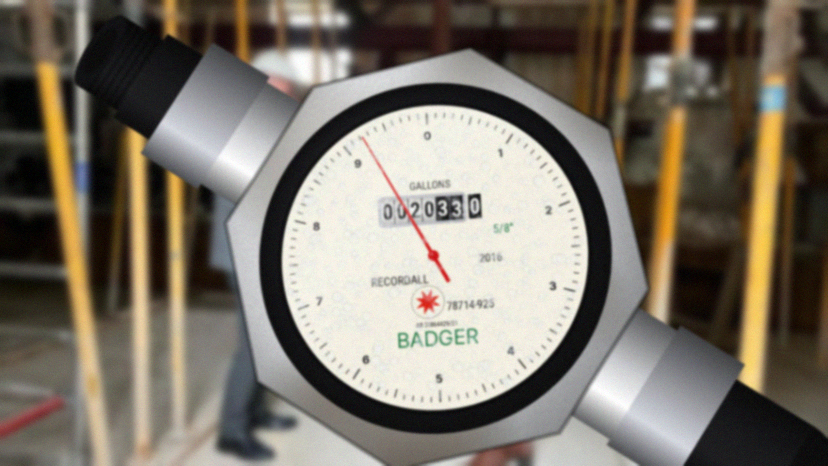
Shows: 20329.2 gal
